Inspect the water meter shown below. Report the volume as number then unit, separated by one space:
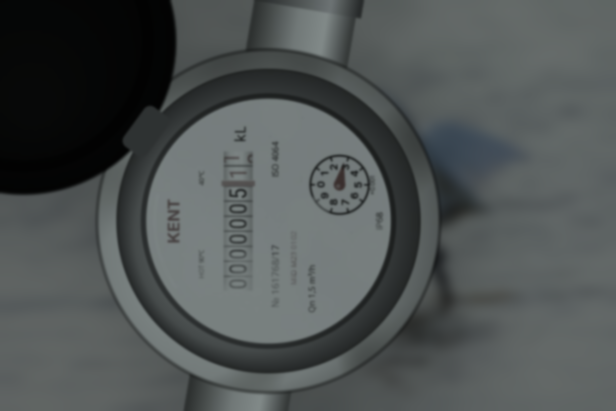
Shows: 5.112 kL
